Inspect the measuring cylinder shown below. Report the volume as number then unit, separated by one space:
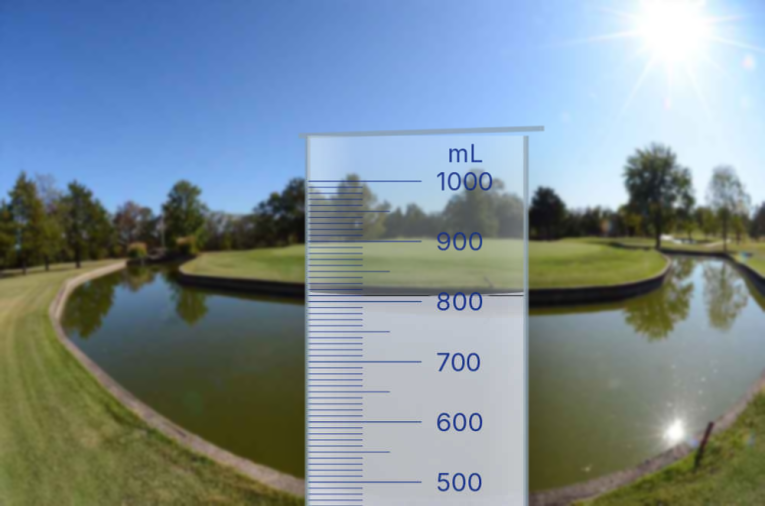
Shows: 810 mL
